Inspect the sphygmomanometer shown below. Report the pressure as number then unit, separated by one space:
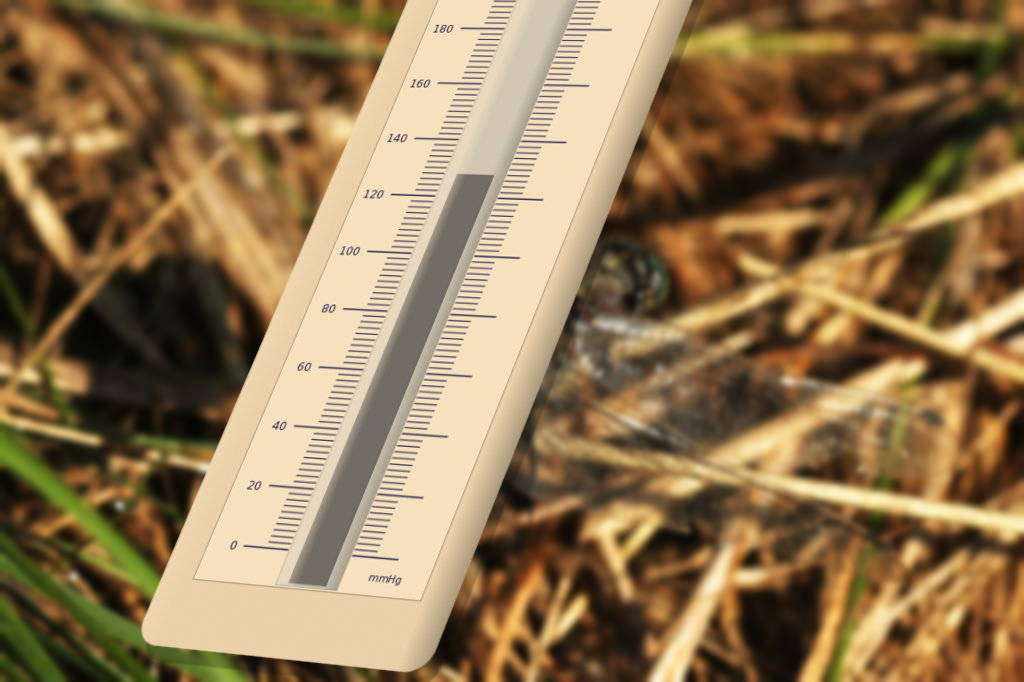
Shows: 128 mmHg
